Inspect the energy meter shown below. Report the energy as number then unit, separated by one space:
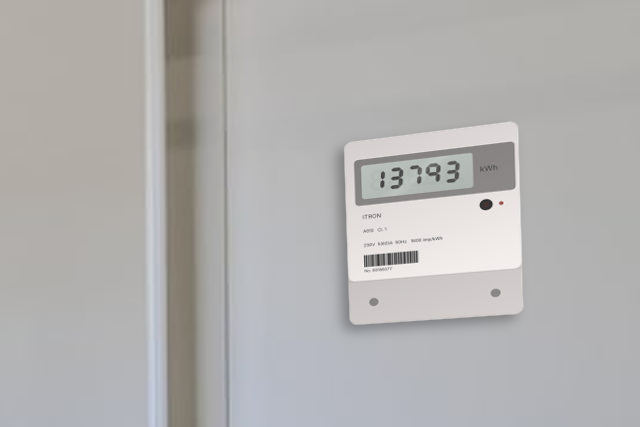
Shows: 13793 kWh
